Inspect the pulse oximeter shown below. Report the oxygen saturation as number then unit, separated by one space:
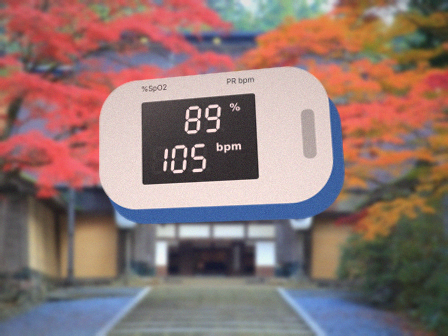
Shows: 89 %
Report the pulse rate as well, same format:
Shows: 105 bpm
